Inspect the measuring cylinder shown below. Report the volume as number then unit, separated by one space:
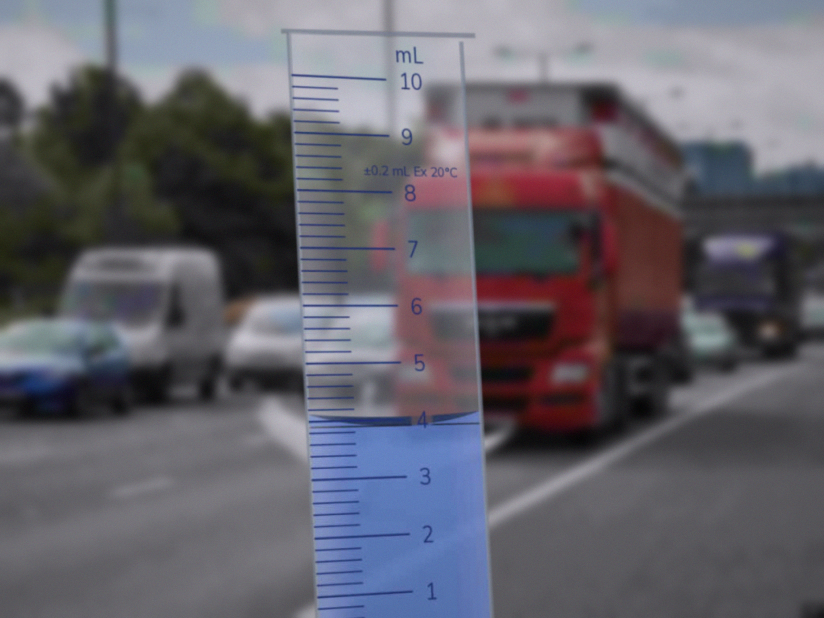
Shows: 3.9 mL
